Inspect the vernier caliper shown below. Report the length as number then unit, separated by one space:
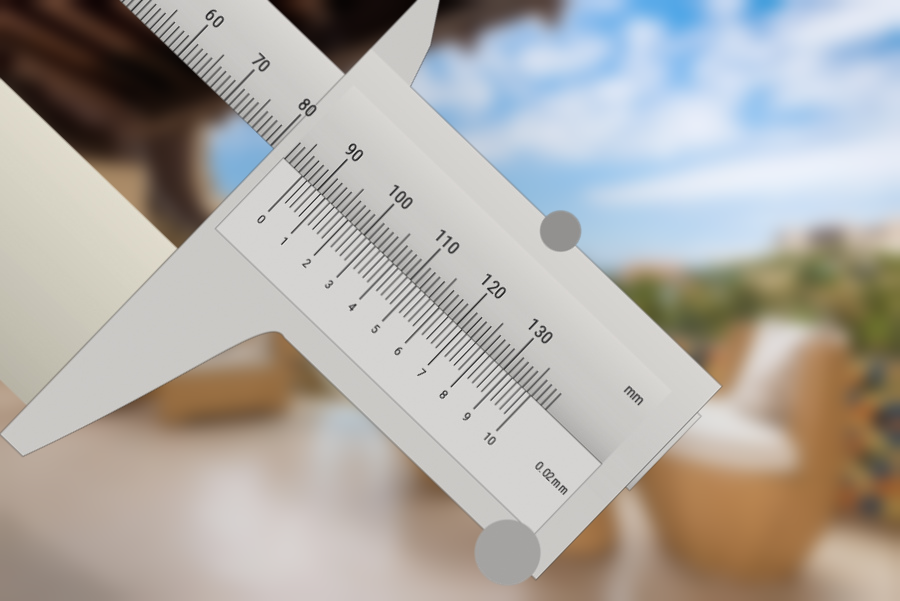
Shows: 86.8 mm
